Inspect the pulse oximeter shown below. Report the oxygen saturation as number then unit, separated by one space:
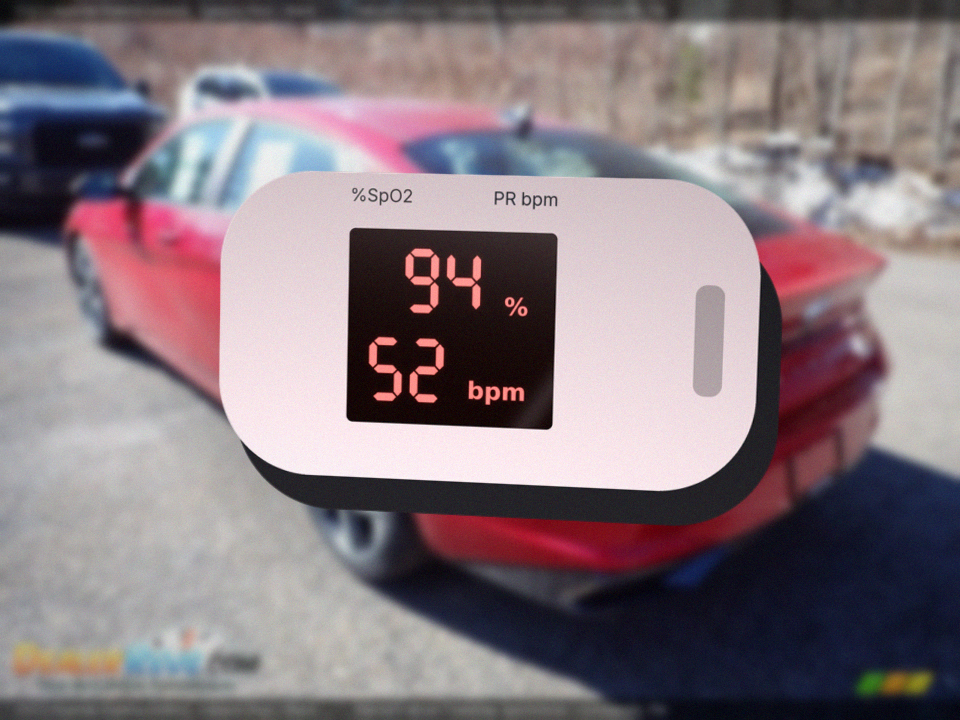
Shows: 94 %
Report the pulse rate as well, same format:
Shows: 52 bpm
